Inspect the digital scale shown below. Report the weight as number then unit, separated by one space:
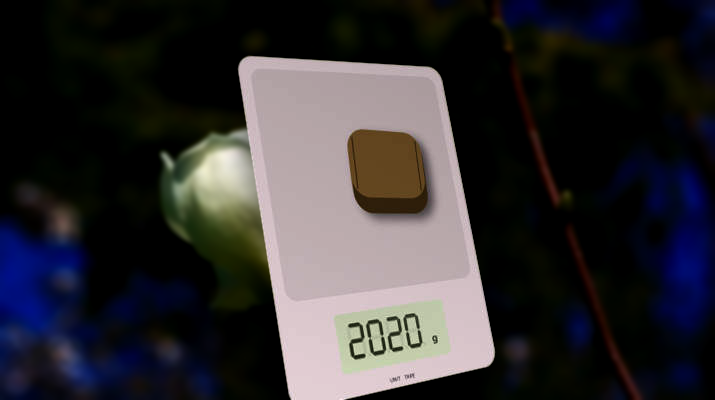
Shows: 2020 g
